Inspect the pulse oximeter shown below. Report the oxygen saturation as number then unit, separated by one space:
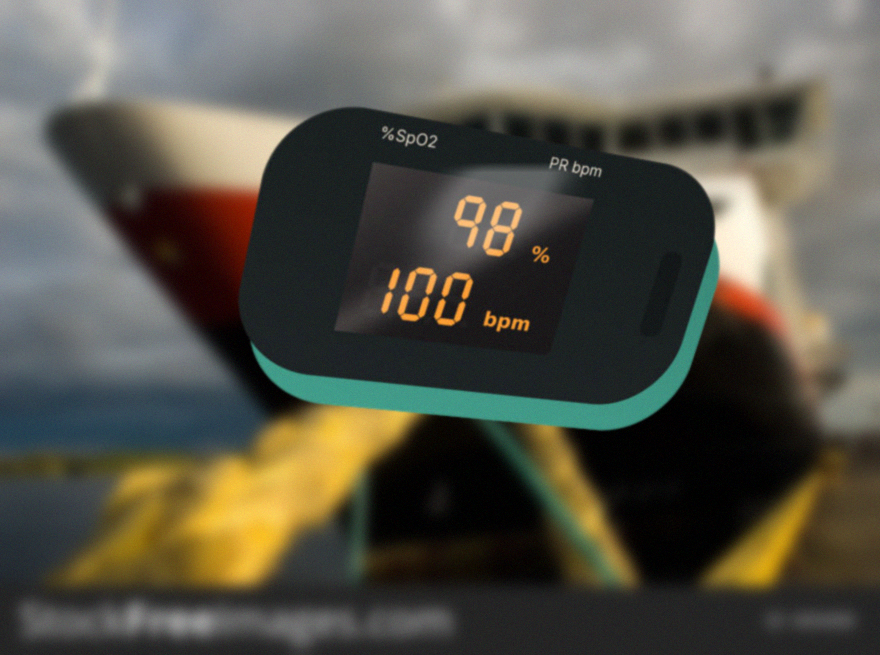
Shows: 98 %
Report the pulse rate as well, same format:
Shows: 100 bpm
